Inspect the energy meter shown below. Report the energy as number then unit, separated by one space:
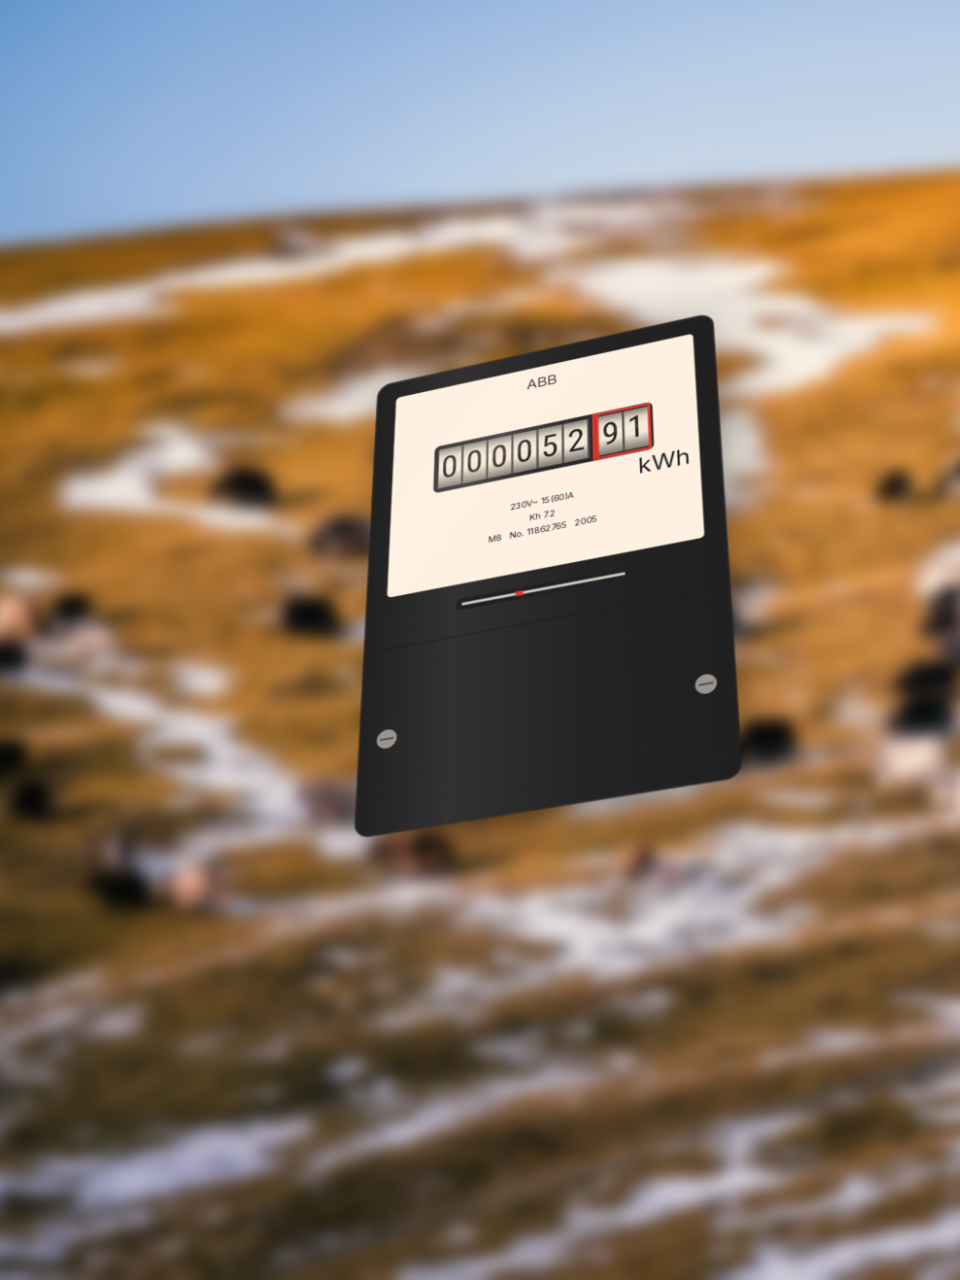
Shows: 52.91 kWh
